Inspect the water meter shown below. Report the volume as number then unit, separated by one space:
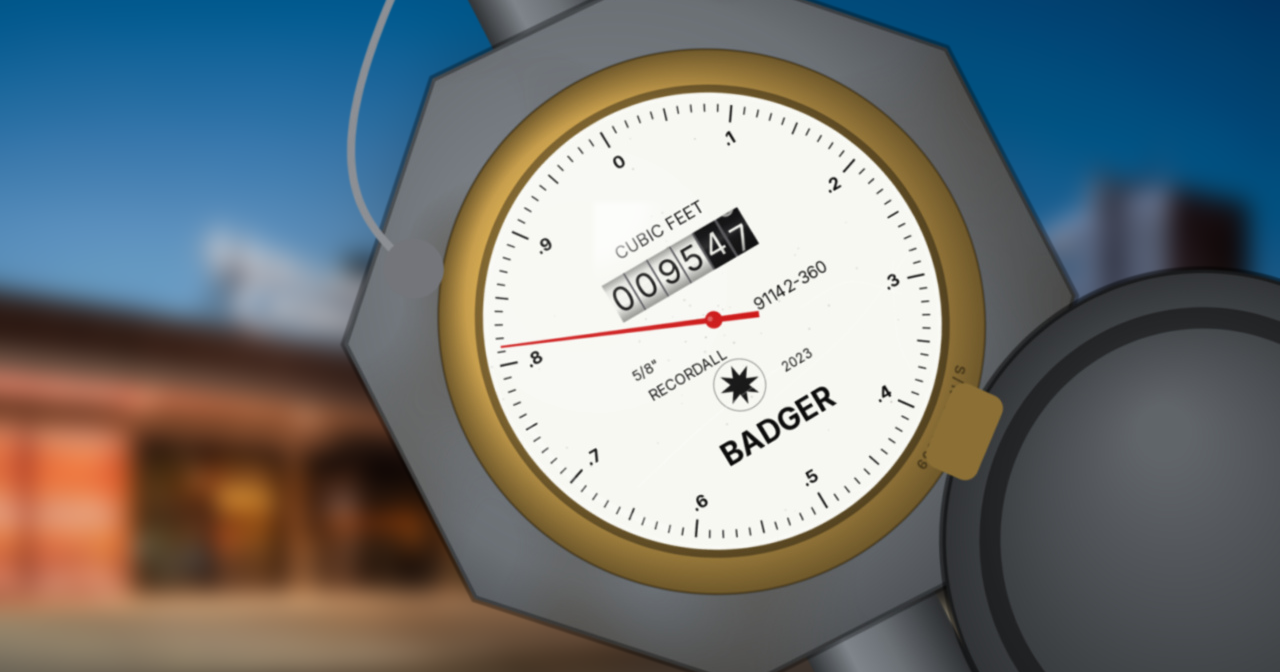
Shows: 9546.81 ft³
